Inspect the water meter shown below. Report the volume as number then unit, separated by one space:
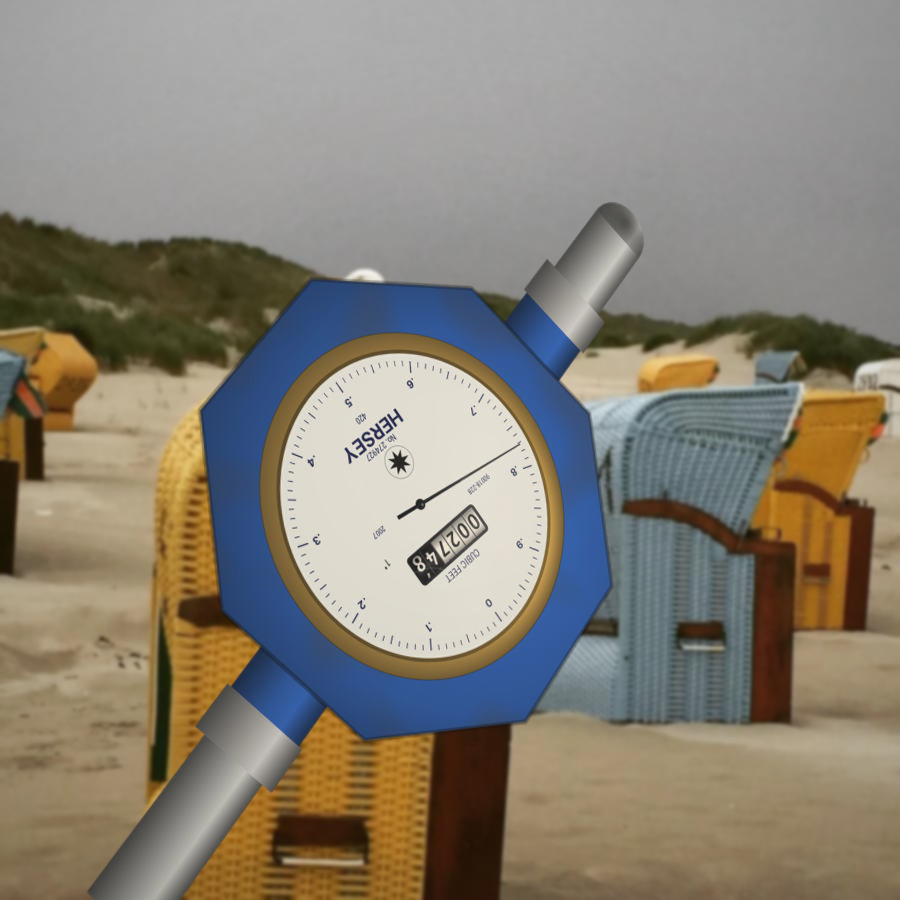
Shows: 2747.77 ft³
